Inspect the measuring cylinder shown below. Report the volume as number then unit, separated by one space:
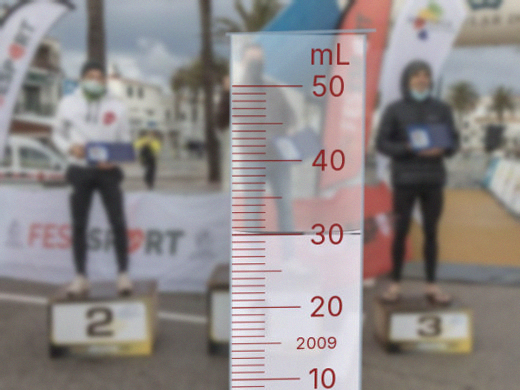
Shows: 30 mL
